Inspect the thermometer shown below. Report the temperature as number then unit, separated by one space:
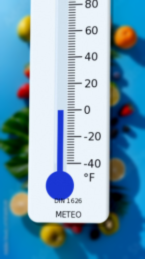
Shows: 0 °F
